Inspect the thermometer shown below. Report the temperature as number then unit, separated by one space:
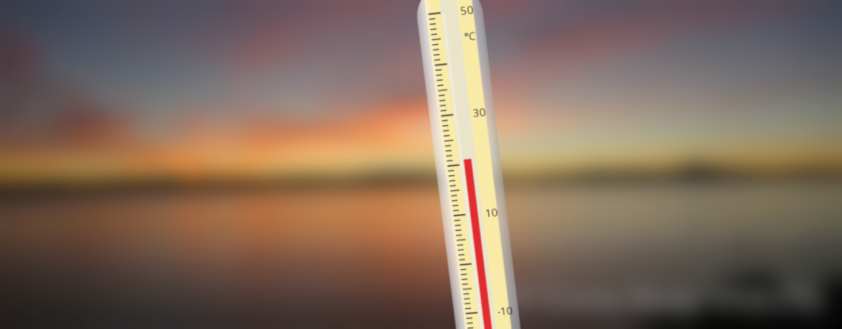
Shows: 21 °C
